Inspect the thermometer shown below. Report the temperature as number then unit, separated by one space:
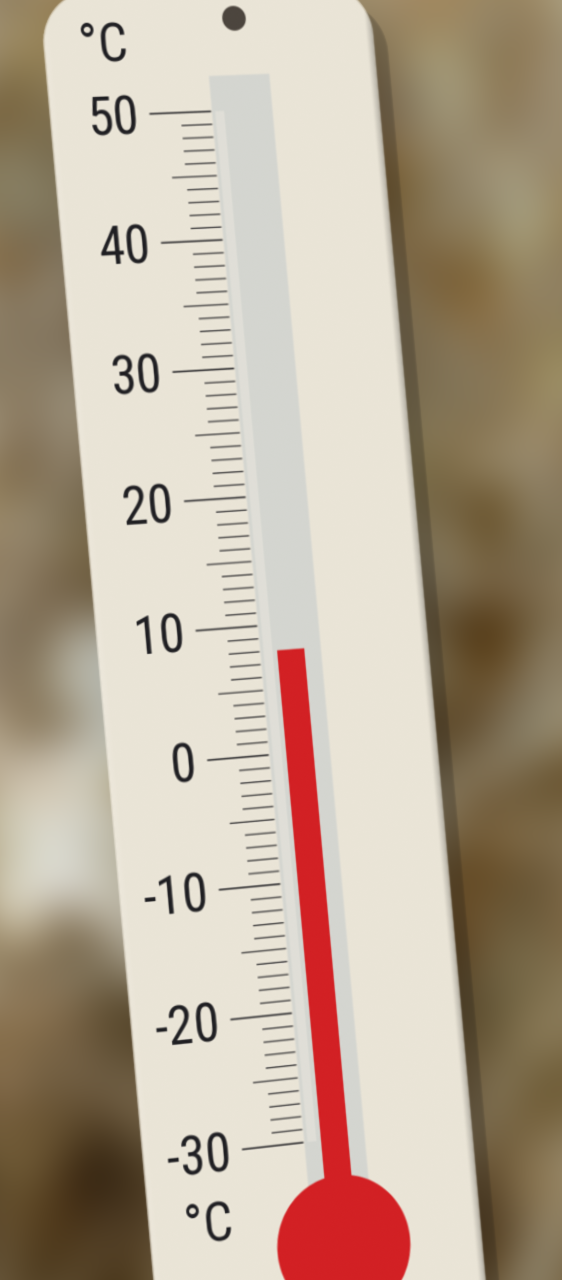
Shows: 8 °C
